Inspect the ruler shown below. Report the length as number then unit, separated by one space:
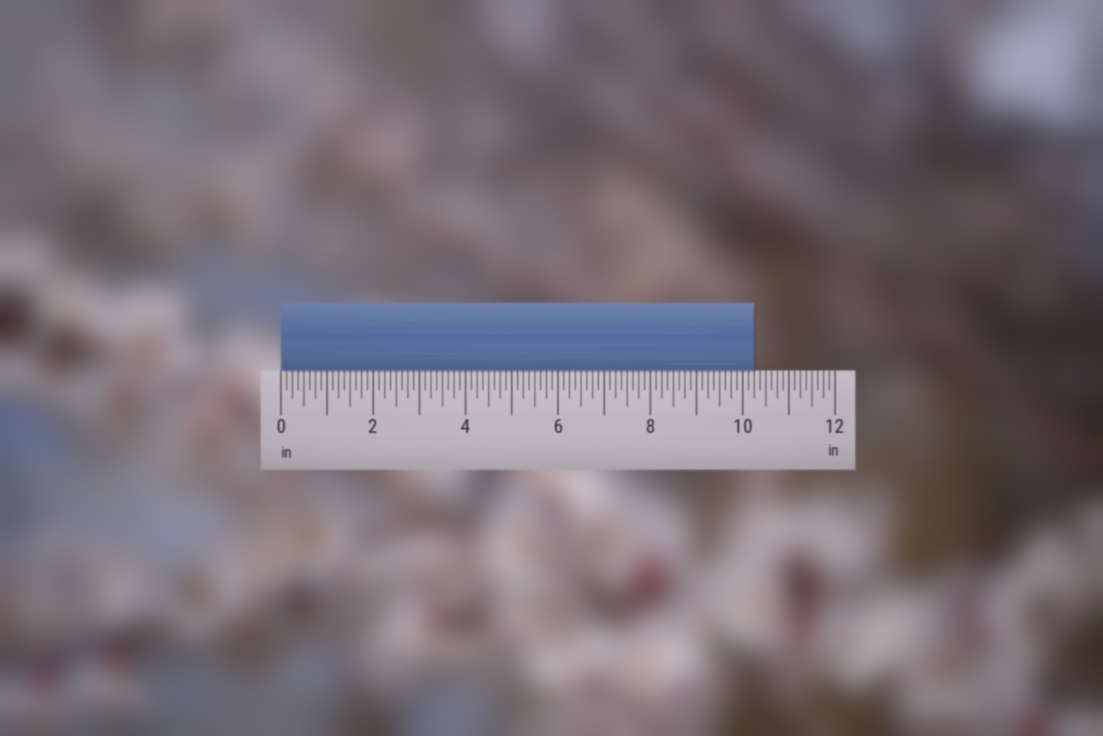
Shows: 10.25 in
